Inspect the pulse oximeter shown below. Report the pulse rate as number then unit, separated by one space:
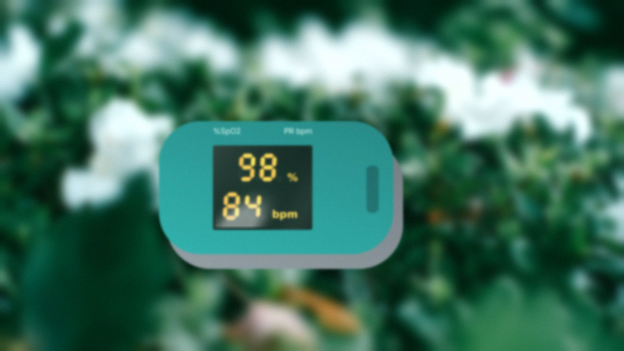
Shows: 84 bpm
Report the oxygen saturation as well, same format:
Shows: 98 %
